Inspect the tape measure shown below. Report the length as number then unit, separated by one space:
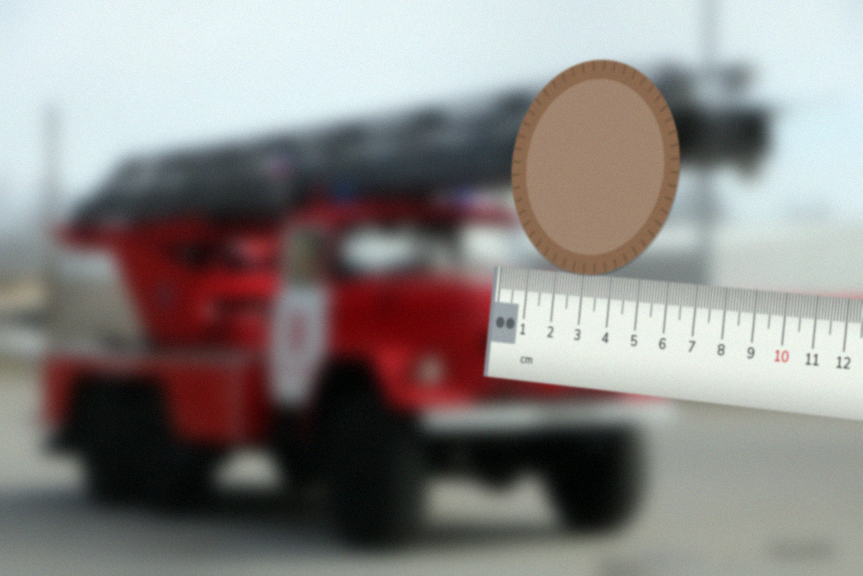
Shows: 6 cm
